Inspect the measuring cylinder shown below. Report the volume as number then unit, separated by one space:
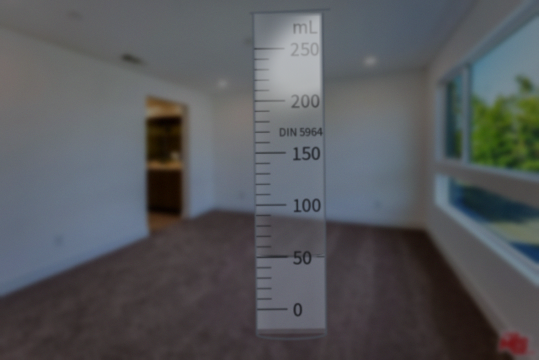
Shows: 50 mL
